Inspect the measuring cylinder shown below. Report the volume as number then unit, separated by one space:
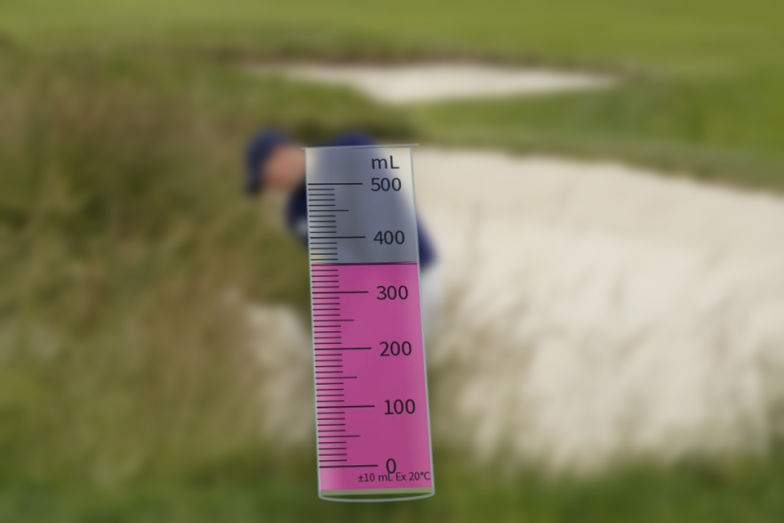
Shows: 350 mL
